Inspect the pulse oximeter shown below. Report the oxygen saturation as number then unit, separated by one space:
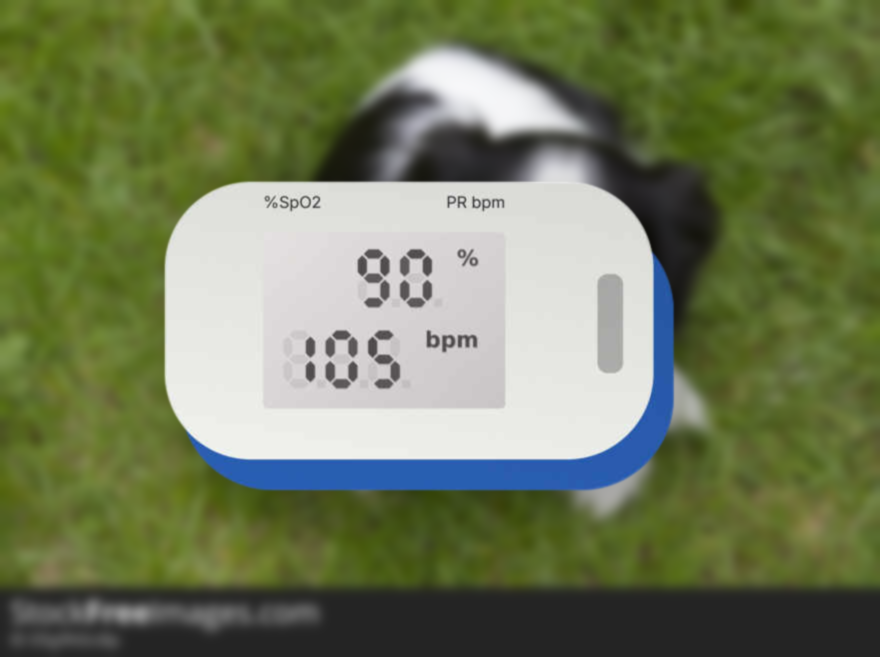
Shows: 90 %
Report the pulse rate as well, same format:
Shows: 105 bpm
